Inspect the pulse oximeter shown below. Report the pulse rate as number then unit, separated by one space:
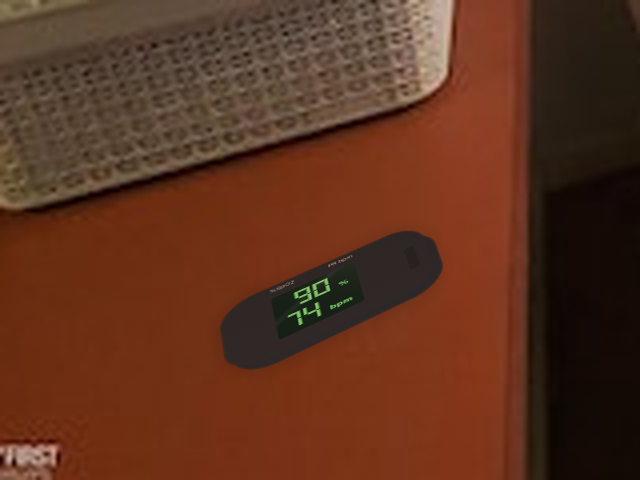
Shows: 74 bpm
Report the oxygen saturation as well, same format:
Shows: 90 %
